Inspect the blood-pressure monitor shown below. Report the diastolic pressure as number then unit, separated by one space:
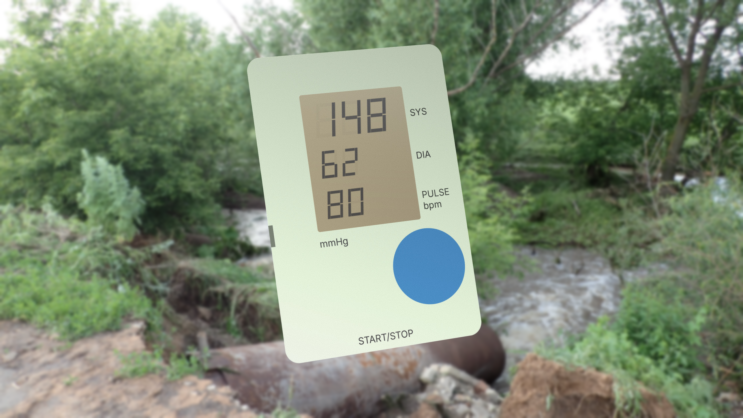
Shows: 62 mmHg
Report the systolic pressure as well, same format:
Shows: 148 mmHg
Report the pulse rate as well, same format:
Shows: 80 bpm
